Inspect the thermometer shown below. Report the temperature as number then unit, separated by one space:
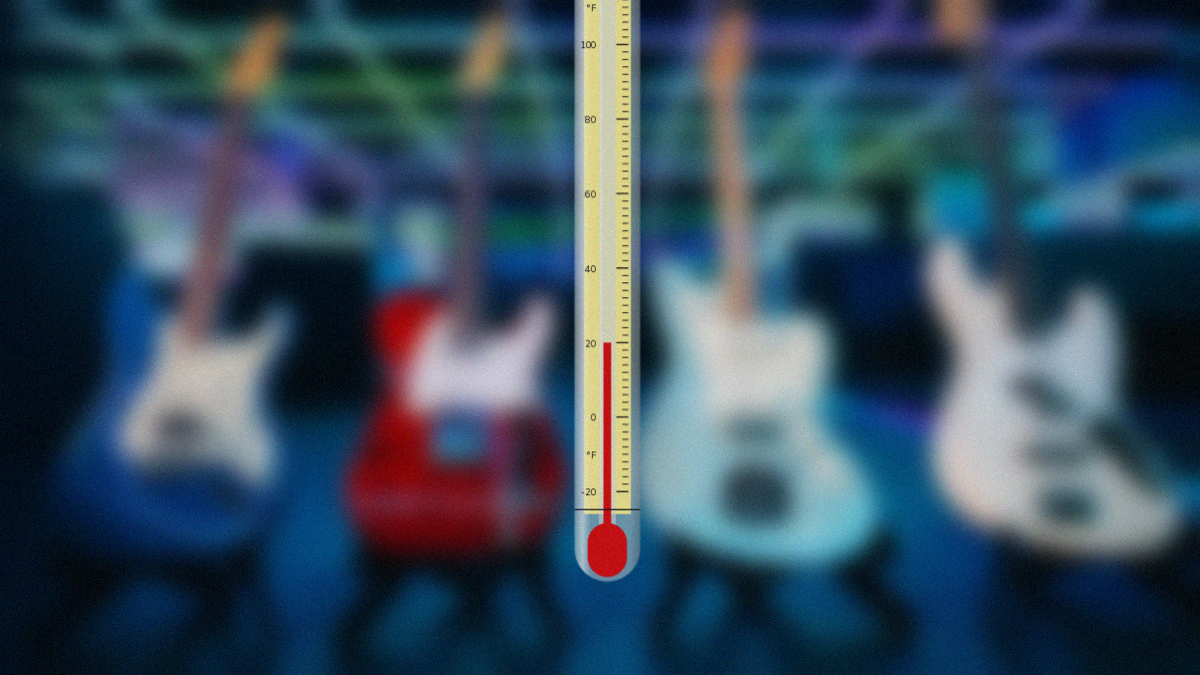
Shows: 20 °F
